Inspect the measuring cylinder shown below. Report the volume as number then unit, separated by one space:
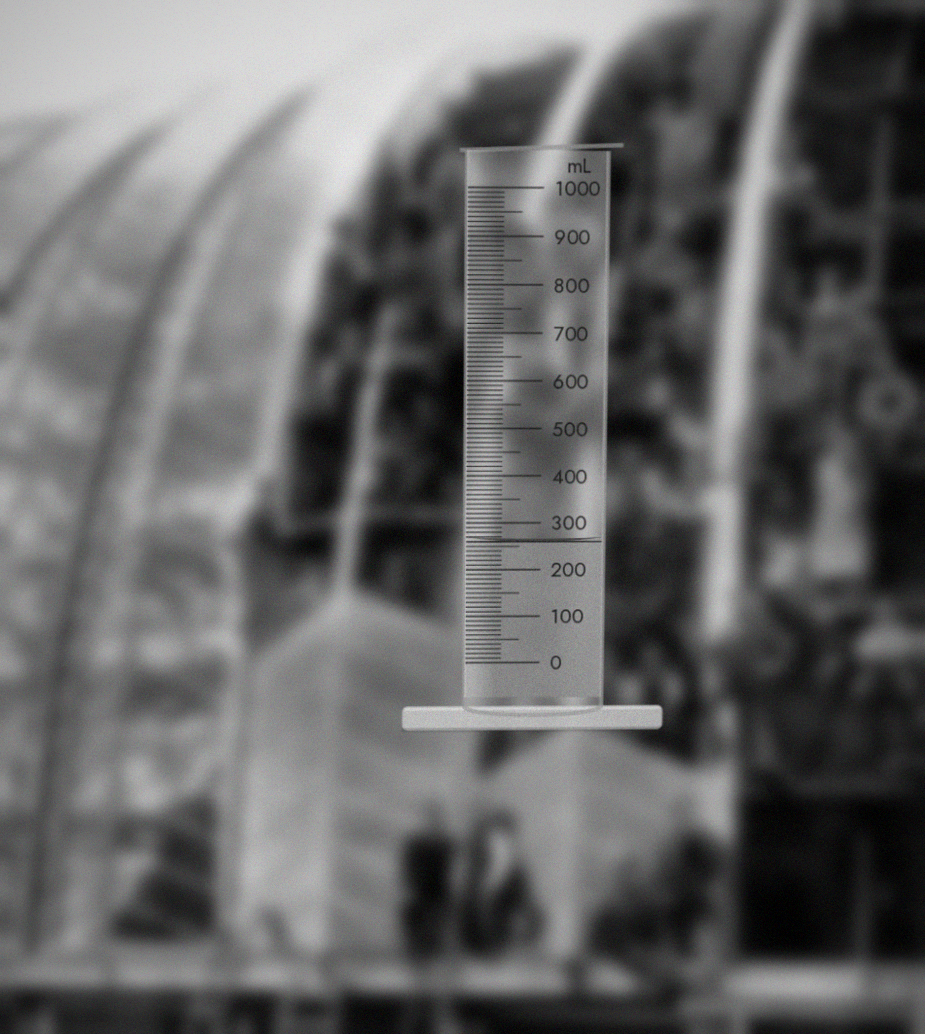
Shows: 260 mL
